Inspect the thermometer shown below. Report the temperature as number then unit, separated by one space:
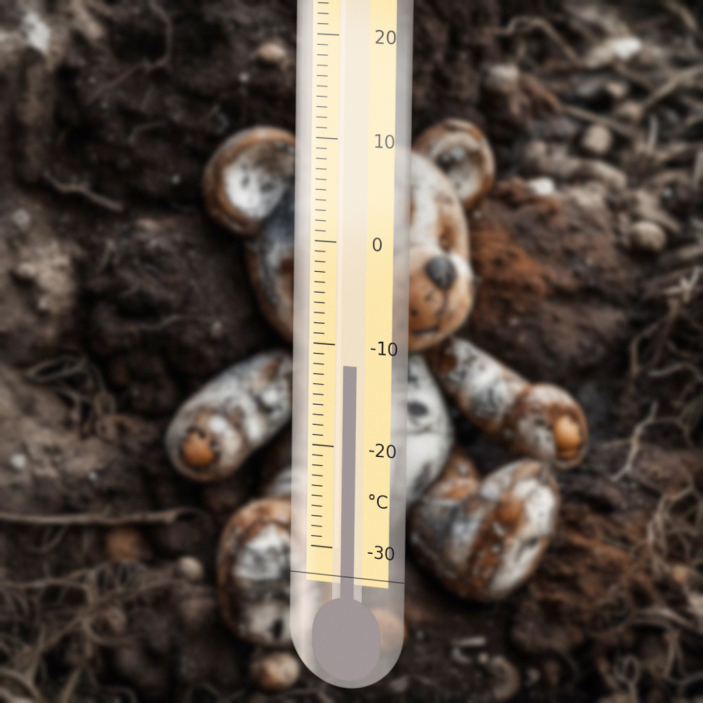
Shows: -12 °C
